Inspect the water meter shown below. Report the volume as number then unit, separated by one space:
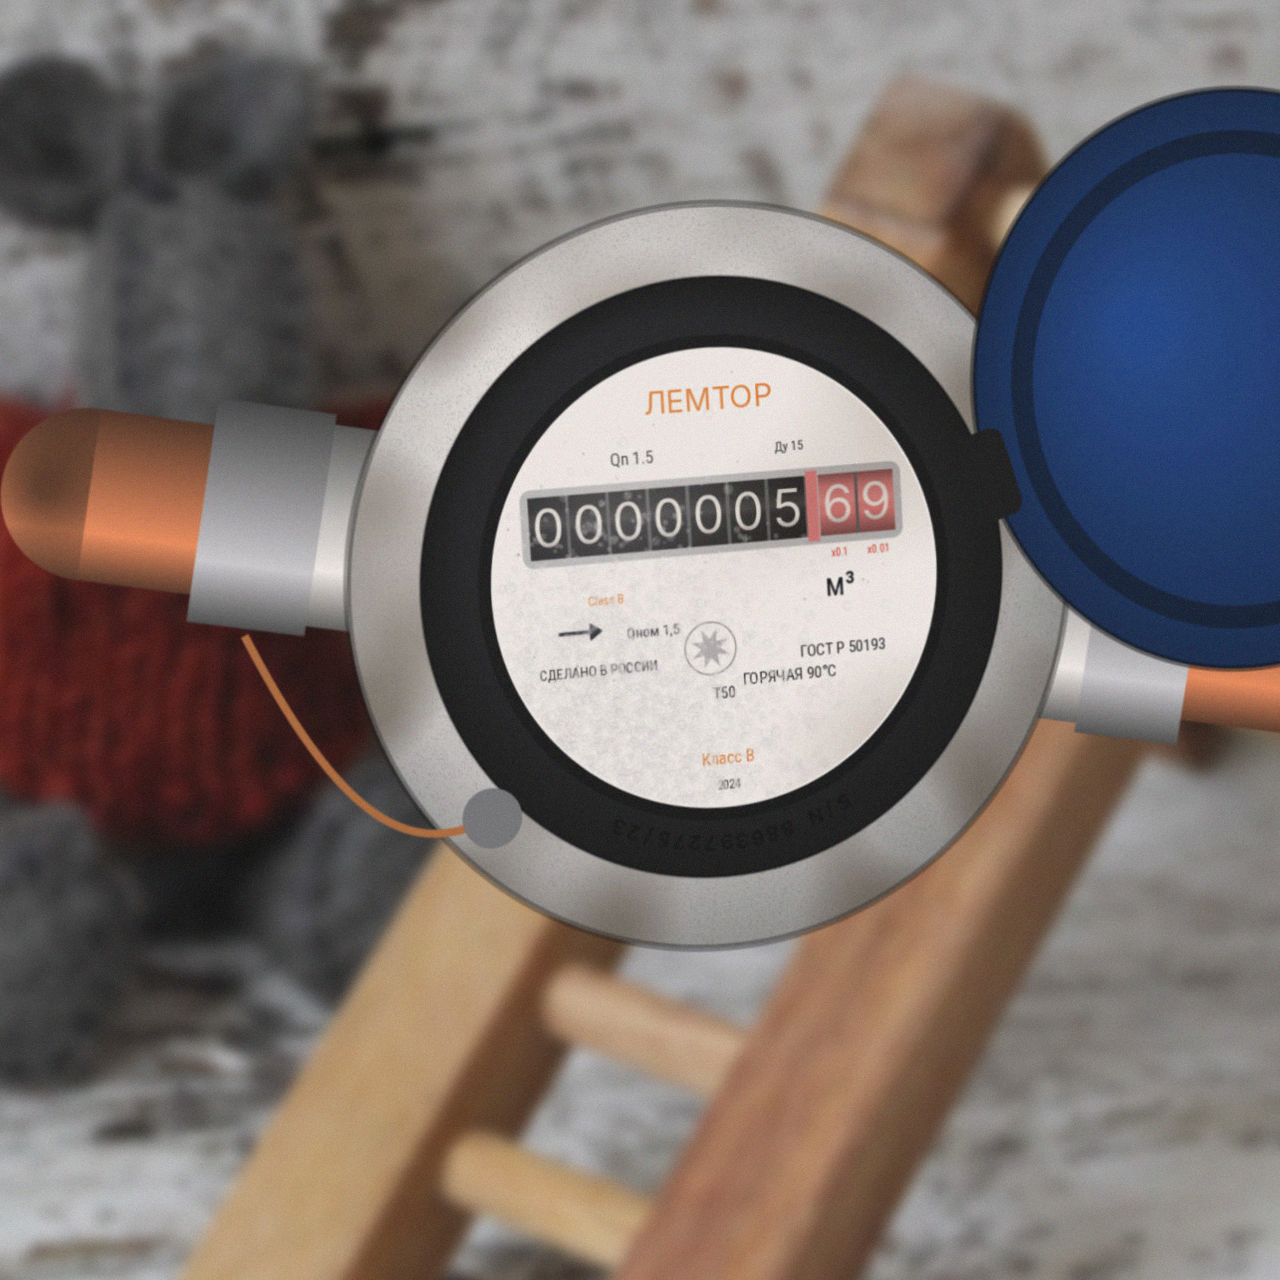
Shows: 5.69 m³
